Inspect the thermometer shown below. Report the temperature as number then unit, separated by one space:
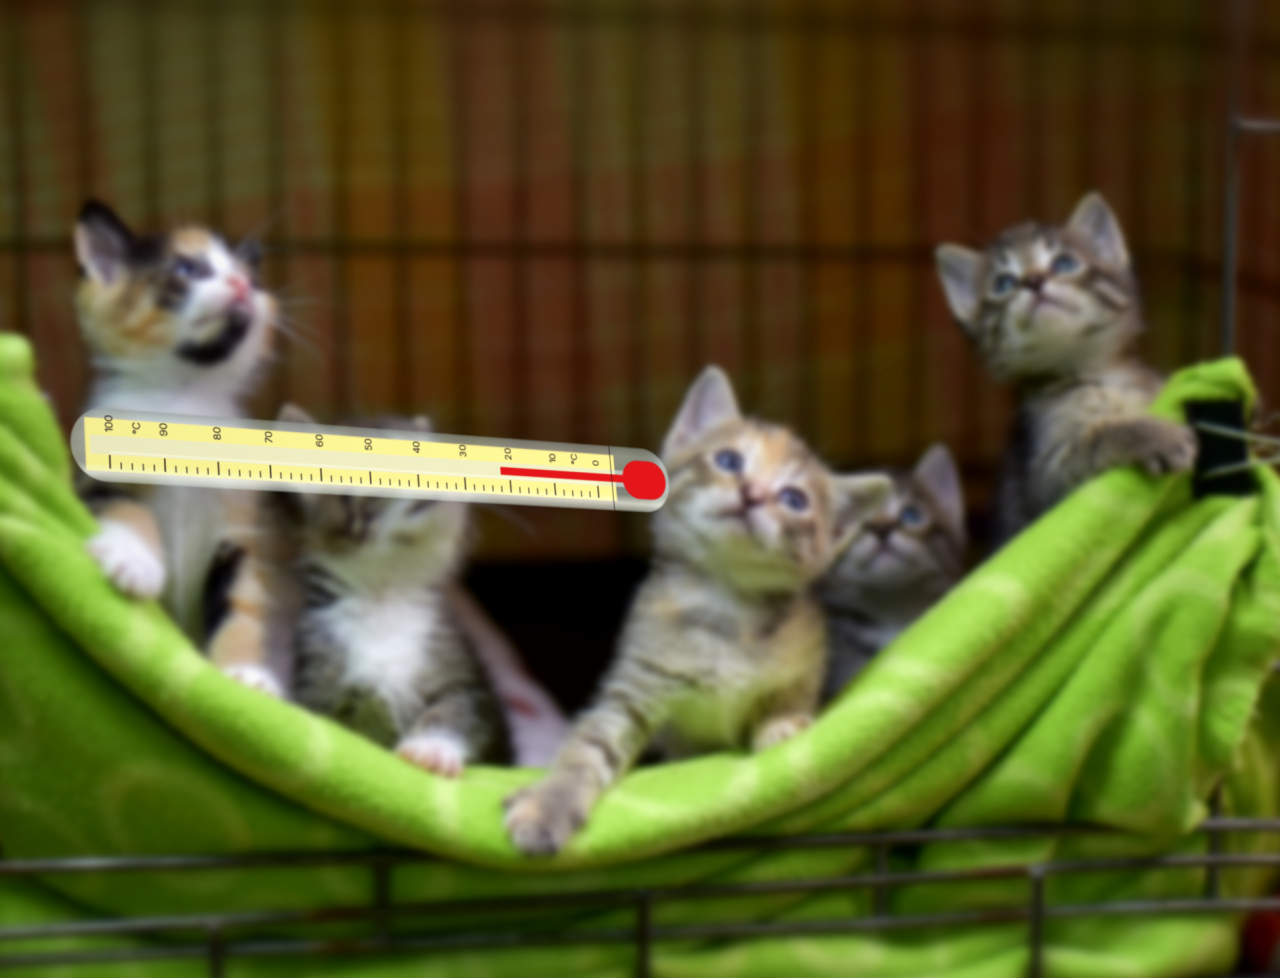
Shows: 22 °C
